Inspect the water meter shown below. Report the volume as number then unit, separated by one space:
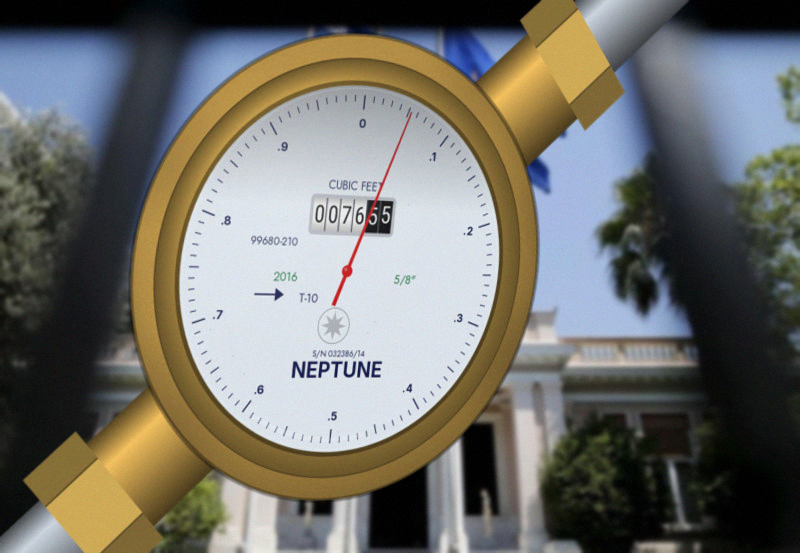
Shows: 7655.05 ft³
